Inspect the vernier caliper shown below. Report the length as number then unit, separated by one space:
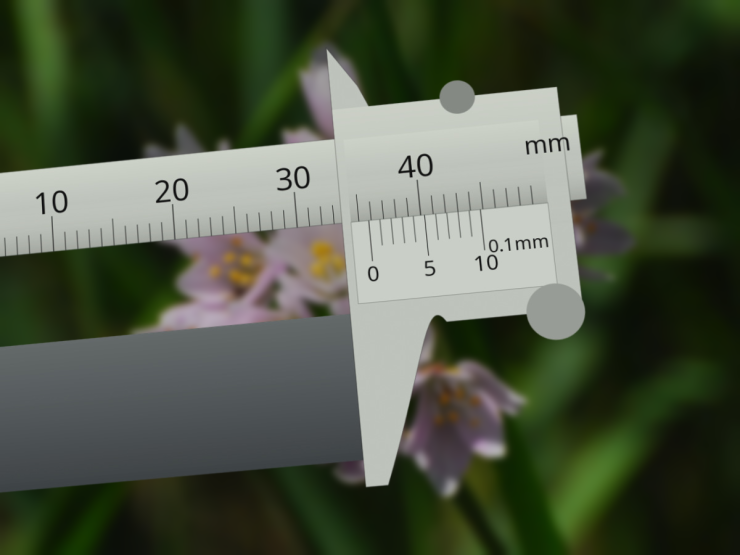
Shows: 35.8 mm
